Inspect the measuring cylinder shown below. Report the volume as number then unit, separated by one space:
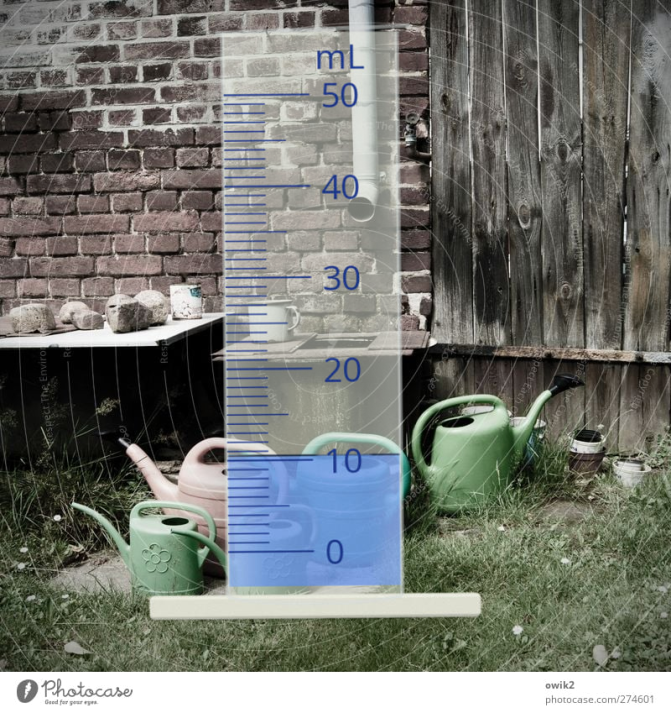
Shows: 10.5 mL
